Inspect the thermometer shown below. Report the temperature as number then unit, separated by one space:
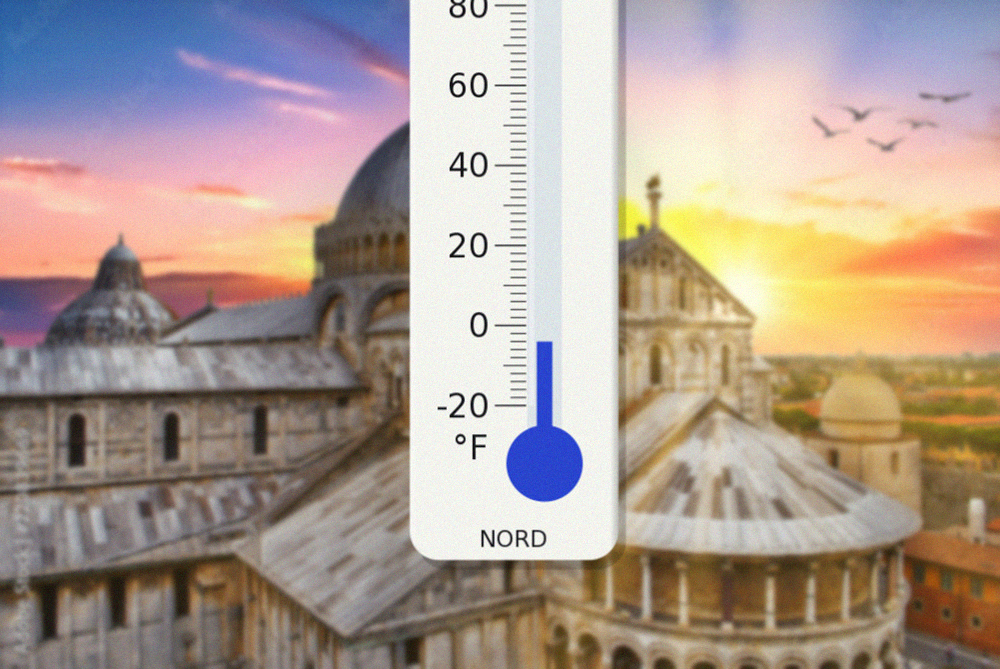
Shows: -4 °F
